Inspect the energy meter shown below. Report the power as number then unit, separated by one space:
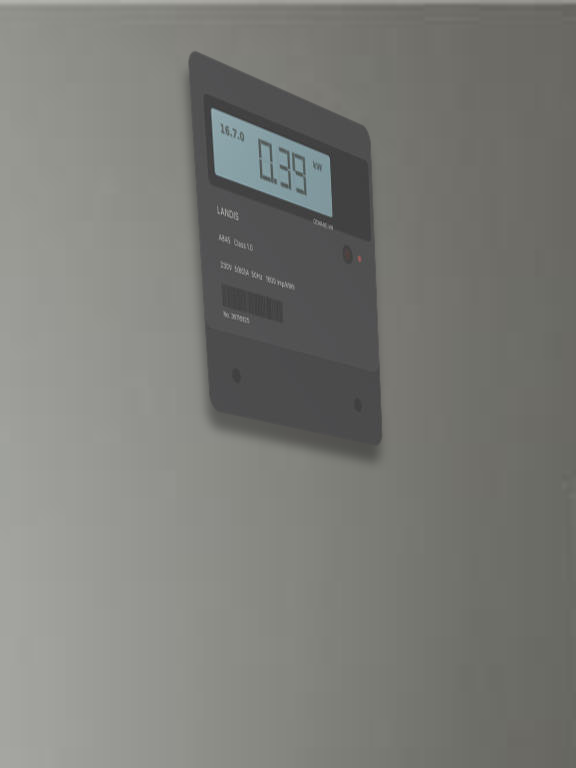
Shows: 0.39 kW
